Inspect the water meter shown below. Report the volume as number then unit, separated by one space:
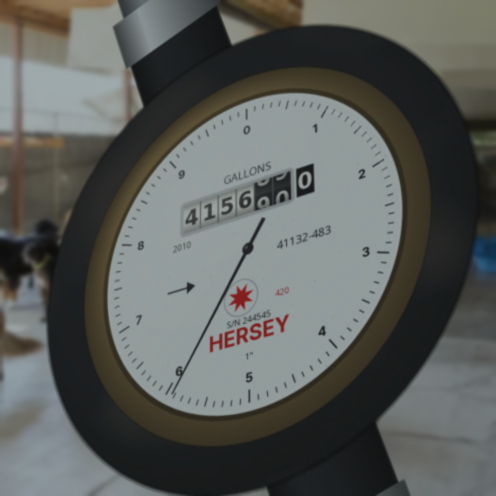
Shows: 4156895.9 gal
